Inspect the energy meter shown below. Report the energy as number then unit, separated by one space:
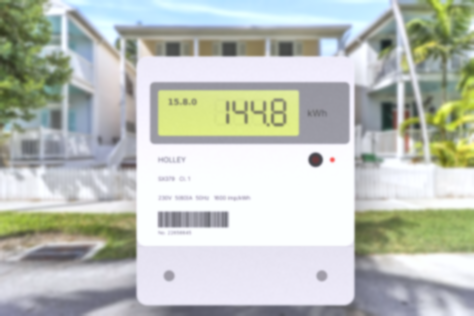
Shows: 144.8 kWh
